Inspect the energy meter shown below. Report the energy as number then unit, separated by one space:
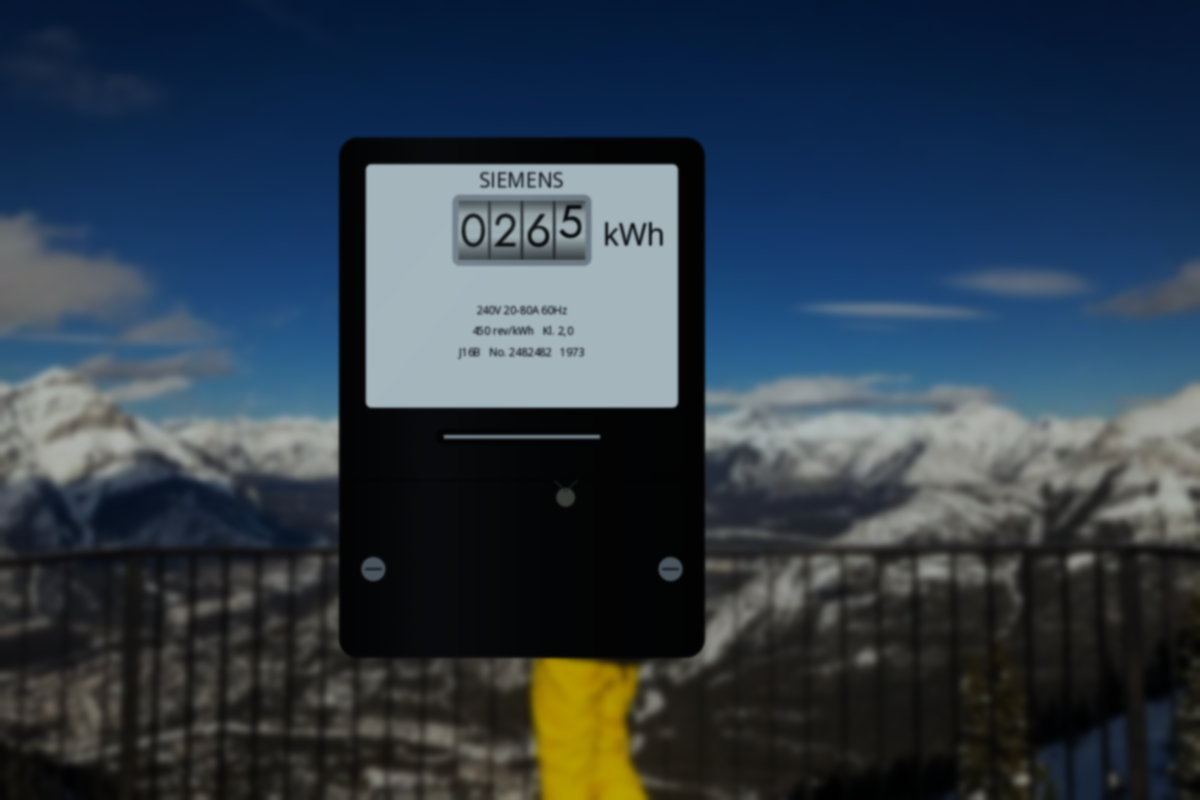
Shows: 265 kWh
